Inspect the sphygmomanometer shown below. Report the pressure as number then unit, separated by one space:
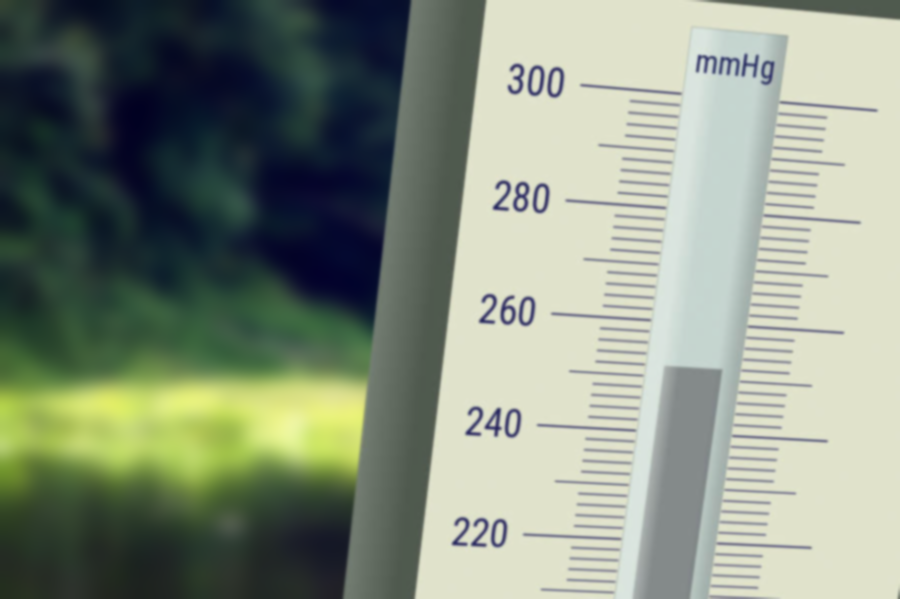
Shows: 252 mmHg
